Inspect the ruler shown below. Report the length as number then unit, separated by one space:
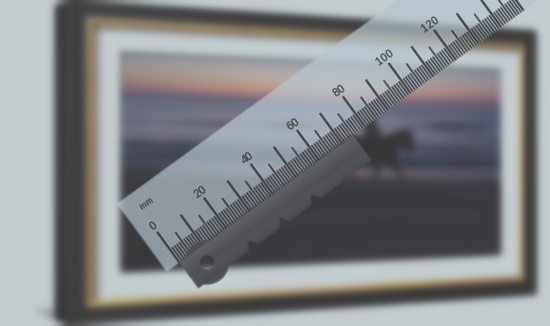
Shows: 75 mm
